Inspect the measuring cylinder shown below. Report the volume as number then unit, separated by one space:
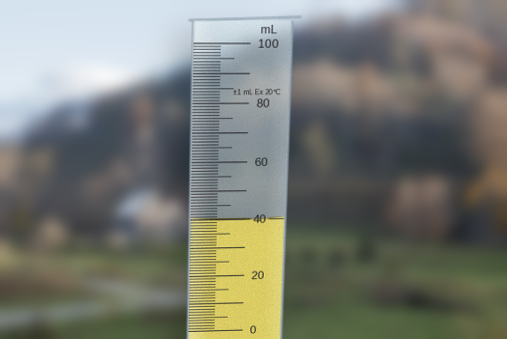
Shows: 40 mL
